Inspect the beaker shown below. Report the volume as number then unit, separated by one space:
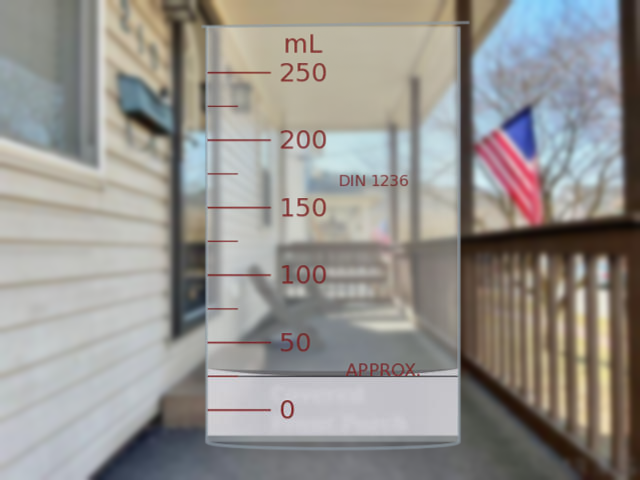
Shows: 25 mL
